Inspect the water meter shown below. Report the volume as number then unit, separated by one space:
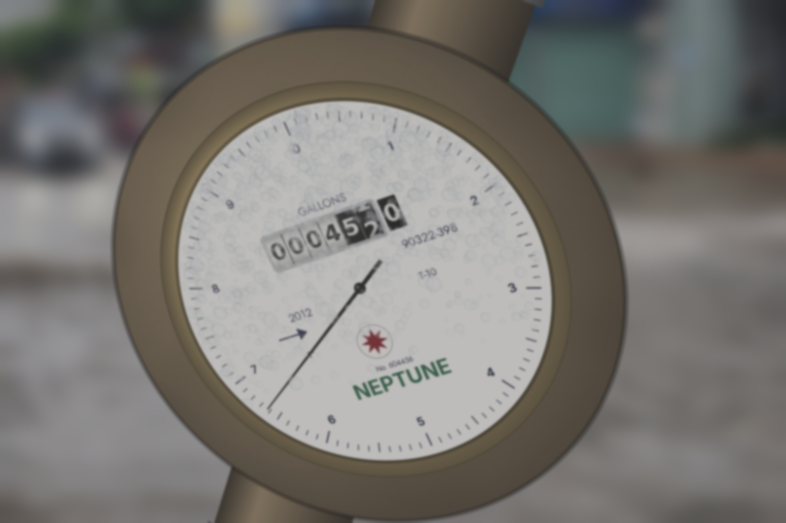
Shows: 4516.6 gal
